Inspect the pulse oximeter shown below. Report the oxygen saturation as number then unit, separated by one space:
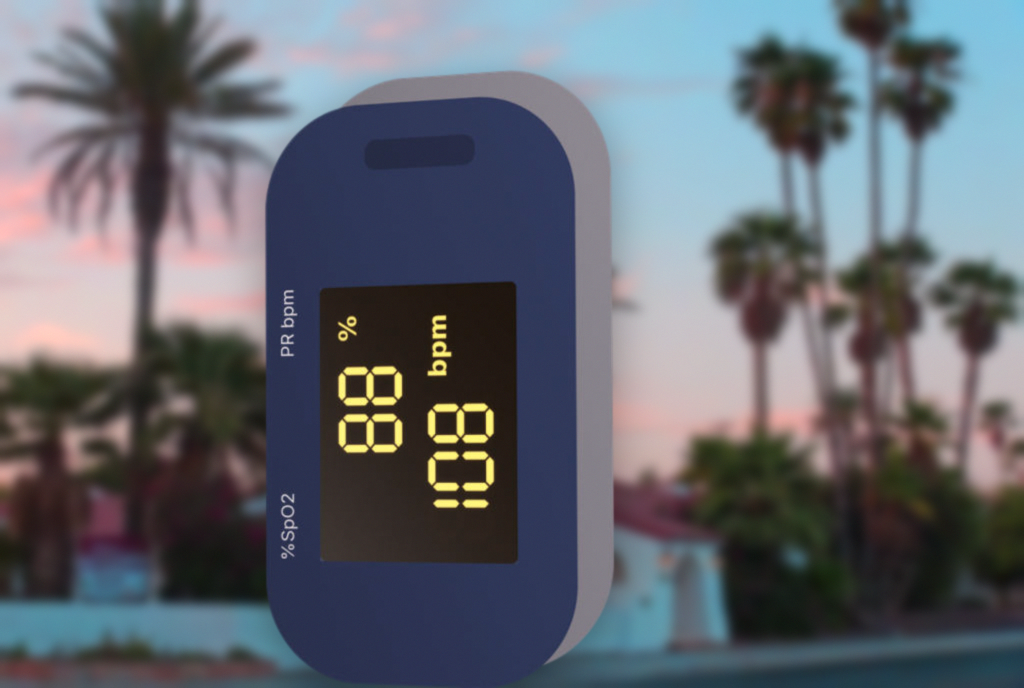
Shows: 88 %
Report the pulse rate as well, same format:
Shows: 108 bpm
